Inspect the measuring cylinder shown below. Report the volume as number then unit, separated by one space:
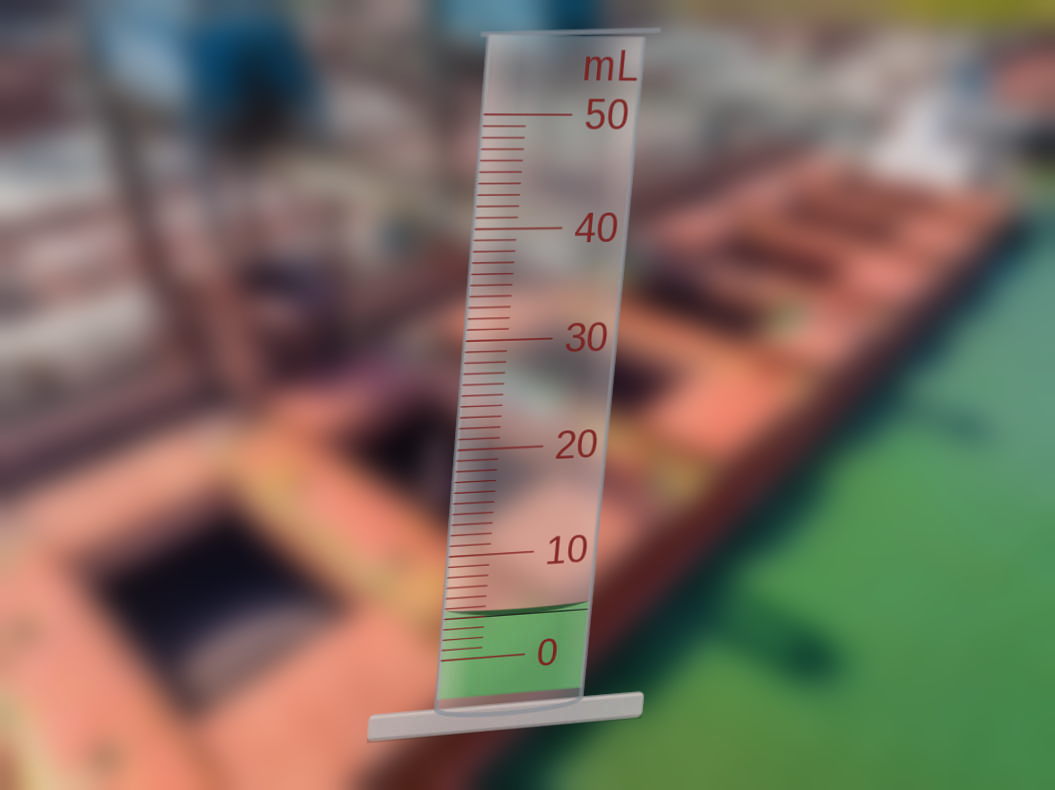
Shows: 4 mL
